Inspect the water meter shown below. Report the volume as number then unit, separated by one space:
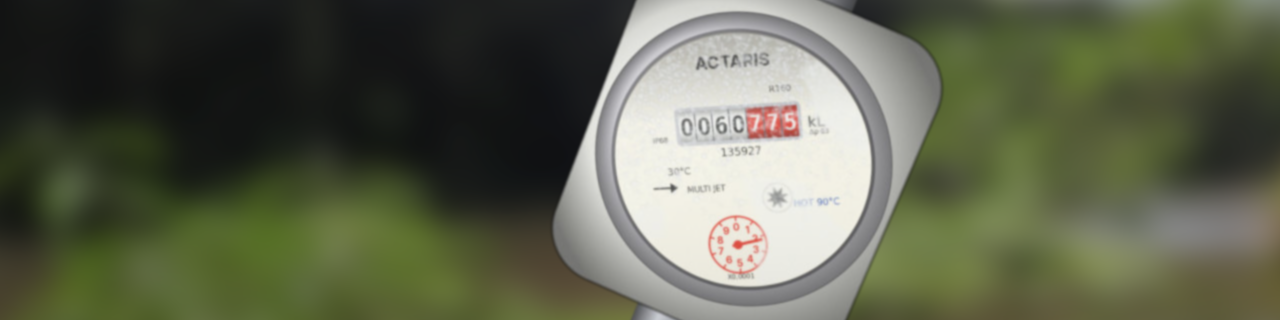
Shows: 60.7752 kL
